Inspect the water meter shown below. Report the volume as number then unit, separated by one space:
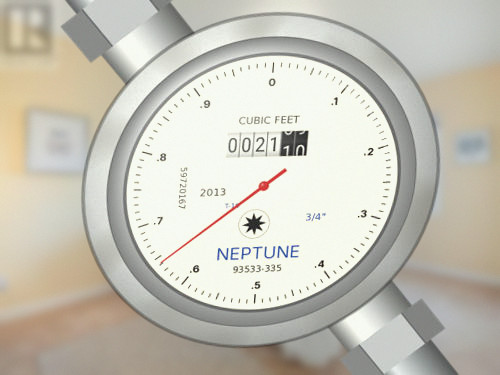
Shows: 2109.64 ft³
